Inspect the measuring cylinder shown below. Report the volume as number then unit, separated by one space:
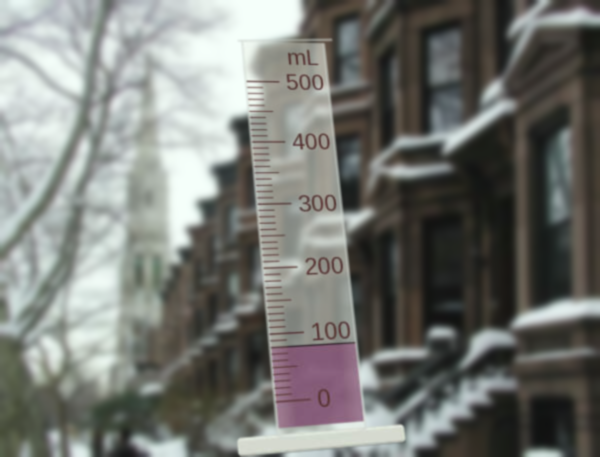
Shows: 80 mL
